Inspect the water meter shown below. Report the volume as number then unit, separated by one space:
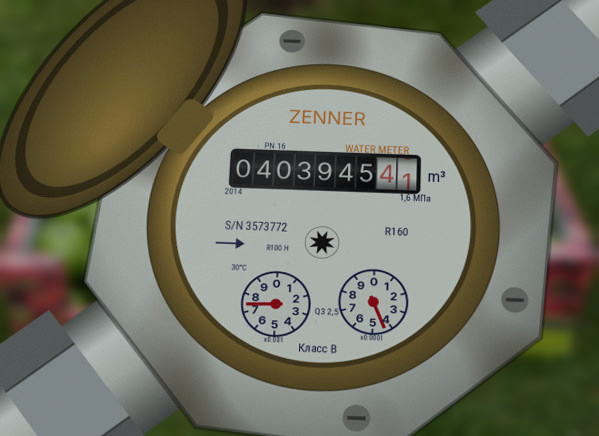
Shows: 403945.4074 m³
